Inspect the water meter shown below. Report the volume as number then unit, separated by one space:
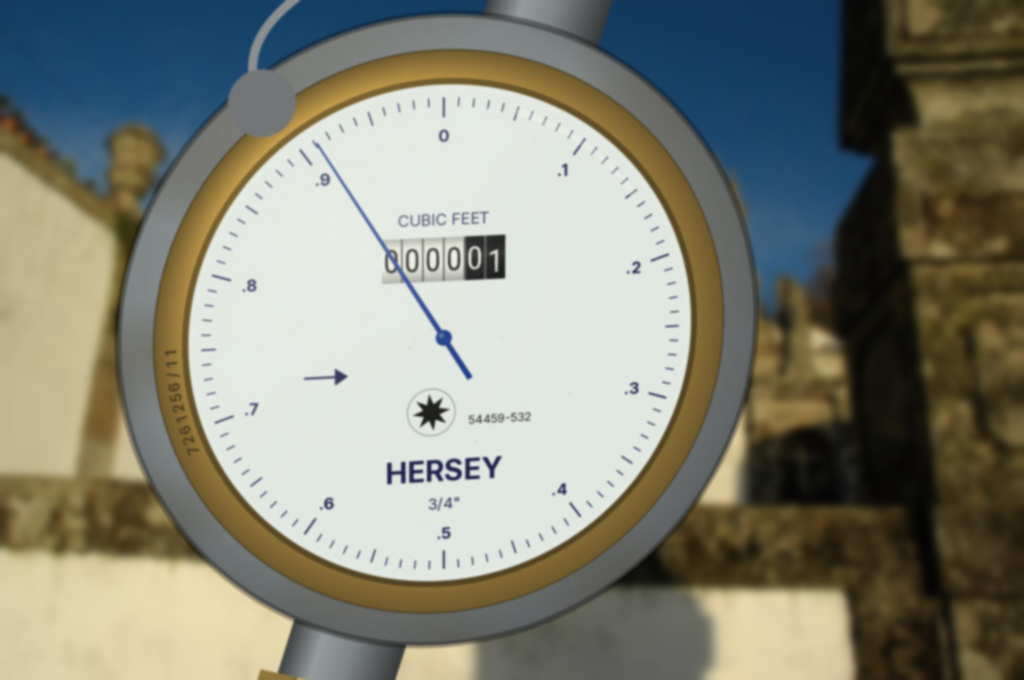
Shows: 0.91 ft³
